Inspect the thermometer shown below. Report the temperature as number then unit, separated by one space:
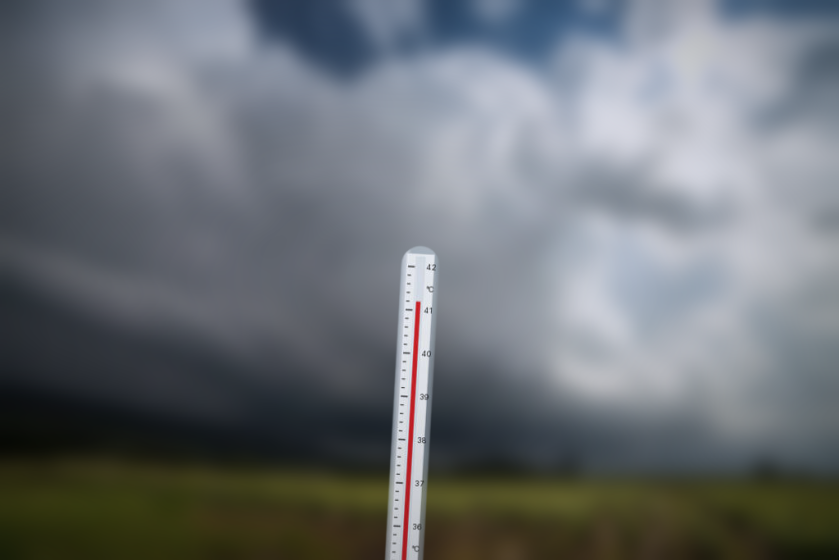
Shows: 41.2 °C
